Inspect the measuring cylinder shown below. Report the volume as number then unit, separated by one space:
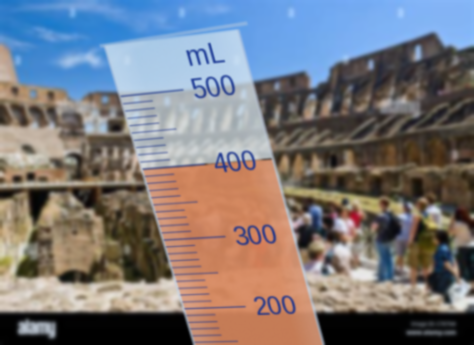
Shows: 400 mL
